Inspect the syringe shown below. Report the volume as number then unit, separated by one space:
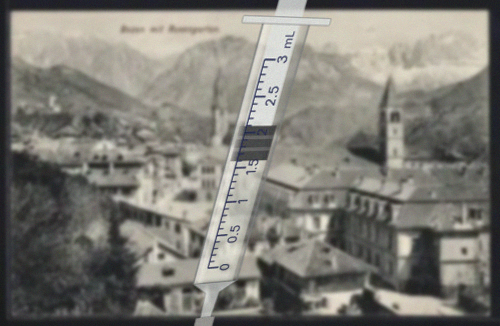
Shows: 1.6 mL
